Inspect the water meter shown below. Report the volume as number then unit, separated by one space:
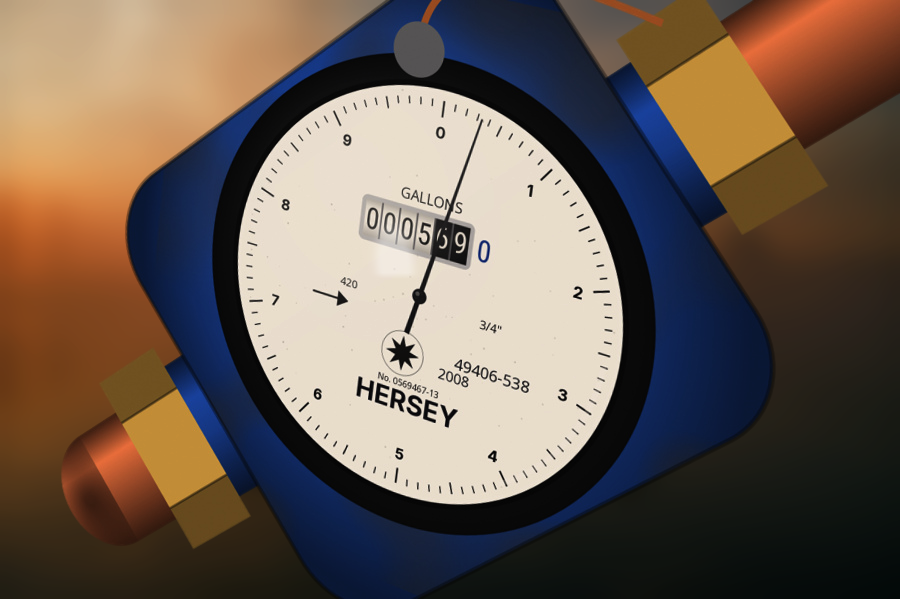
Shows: 5690.3 gal
